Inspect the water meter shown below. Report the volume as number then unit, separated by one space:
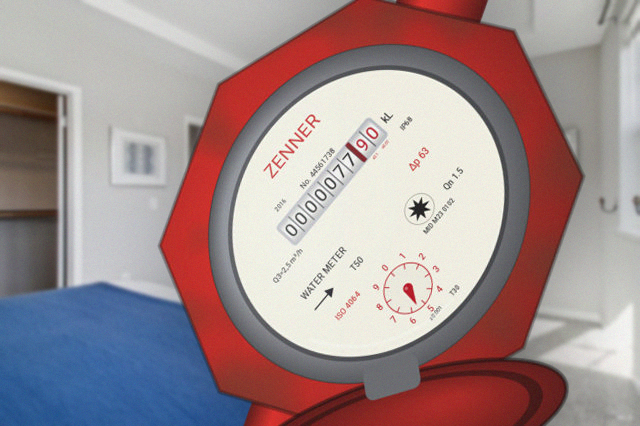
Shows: 77.905 kL
